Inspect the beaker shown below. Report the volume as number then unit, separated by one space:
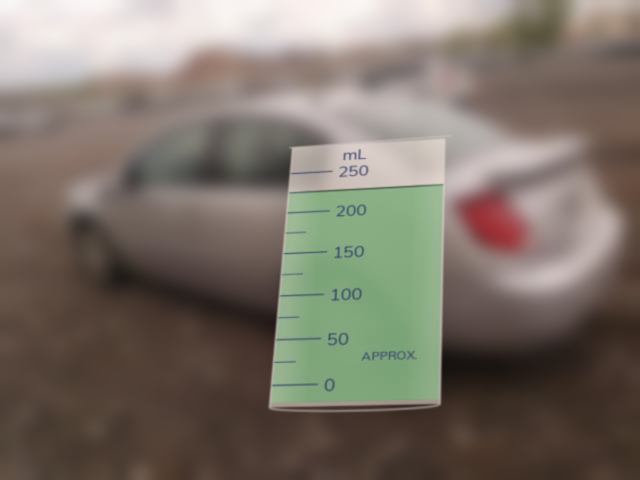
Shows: 225 mL
